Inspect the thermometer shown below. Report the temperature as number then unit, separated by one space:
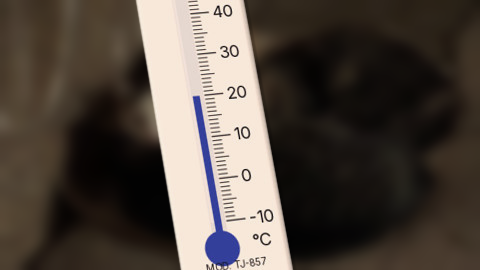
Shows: 20 °C
